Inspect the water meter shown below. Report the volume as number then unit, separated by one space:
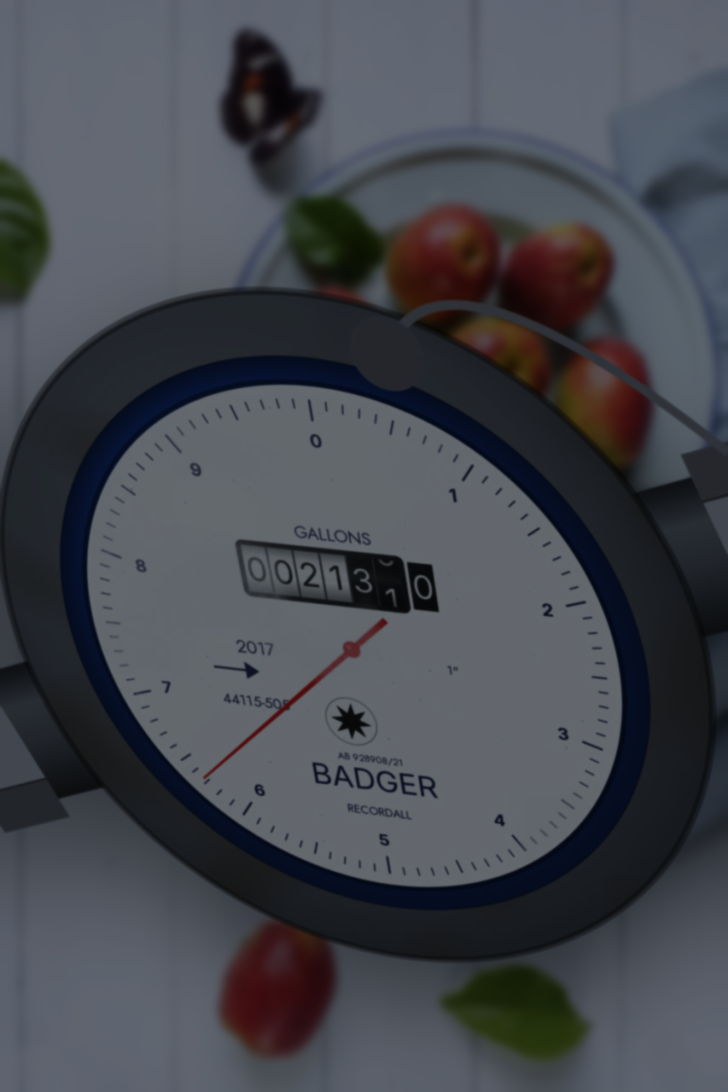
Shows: 21306.3 gal
